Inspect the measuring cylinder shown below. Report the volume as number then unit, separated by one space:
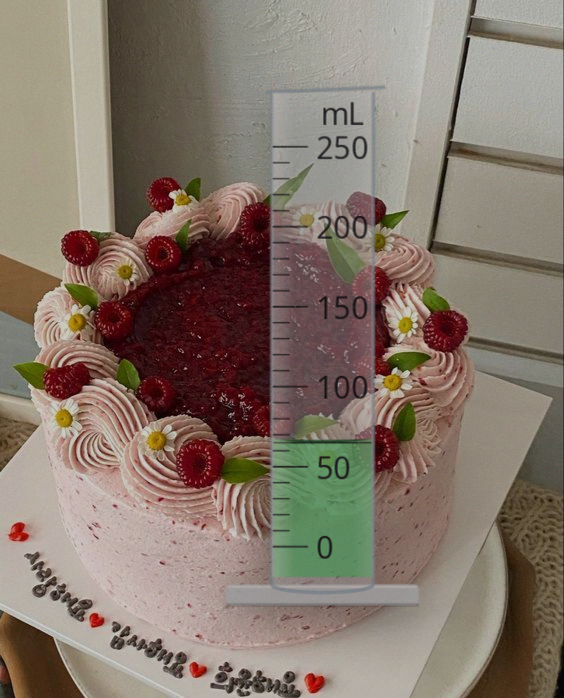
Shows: 65 mL
